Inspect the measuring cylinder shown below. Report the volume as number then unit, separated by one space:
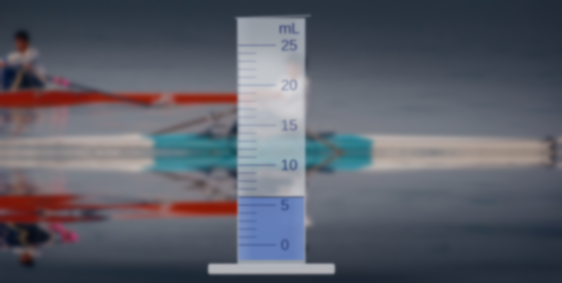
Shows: 6 mL
